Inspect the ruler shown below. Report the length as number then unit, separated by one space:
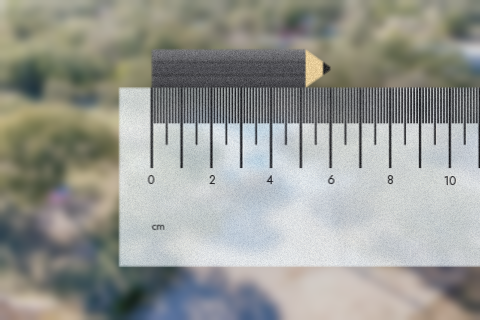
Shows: 6 cm
